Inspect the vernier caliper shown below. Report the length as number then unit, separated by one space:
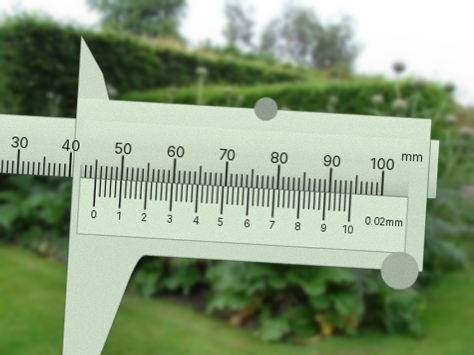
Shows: 45.0 mm
